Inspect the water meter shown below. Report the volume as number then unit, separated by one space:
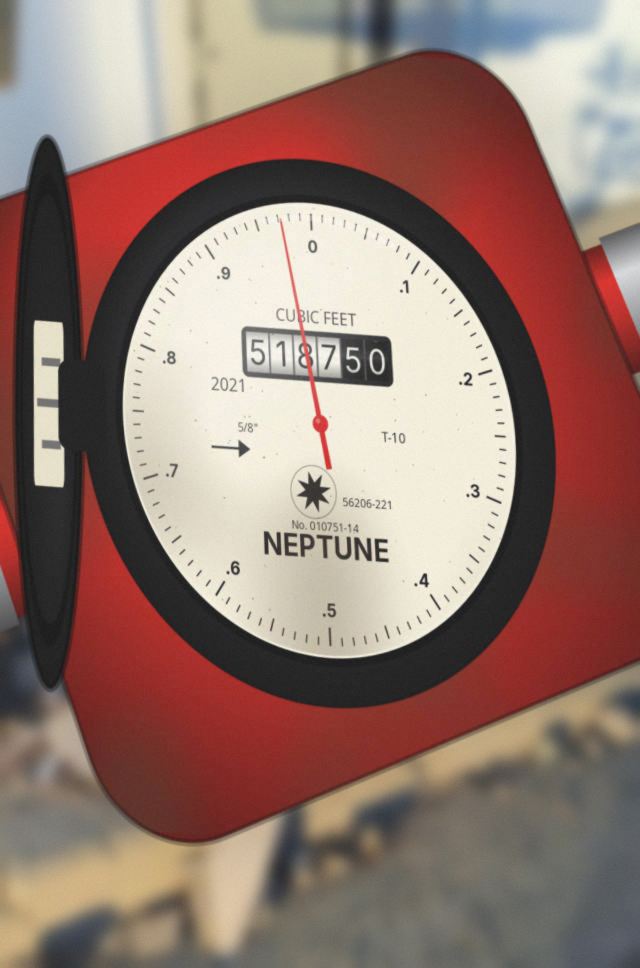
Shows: 518749.97 ft³
